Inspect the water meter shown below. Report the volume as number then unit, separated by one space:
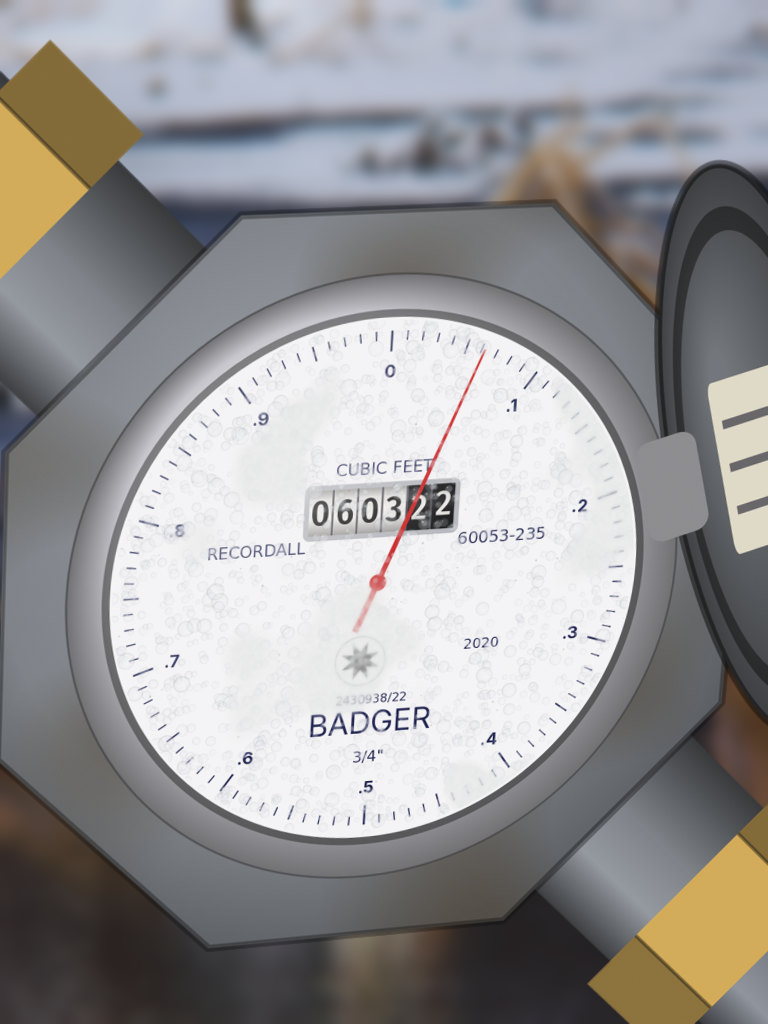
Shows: 60322.06 ft³
